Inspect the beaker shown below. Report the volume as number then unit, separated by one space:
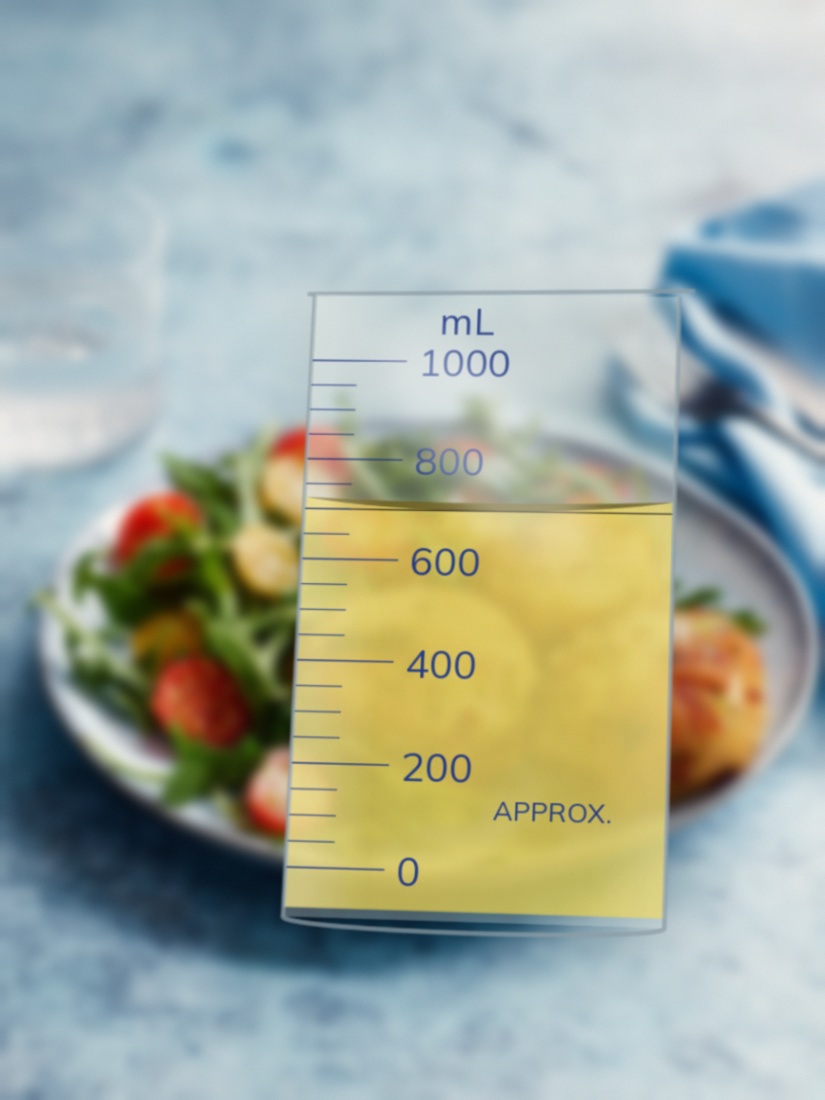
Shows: 700 mL
